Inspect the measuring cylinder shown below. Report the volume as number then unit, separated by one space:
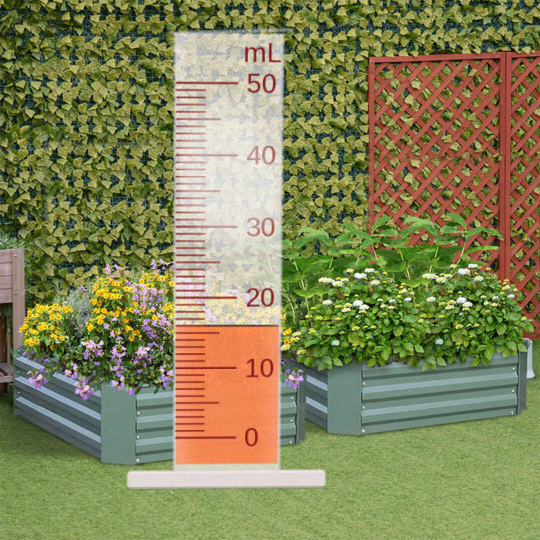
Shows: 16 mL
